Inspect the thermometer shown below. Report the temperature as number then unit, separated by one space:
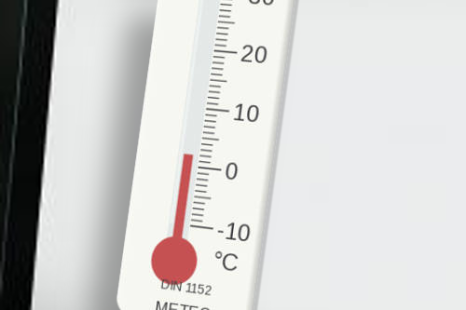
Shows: 2 °C
